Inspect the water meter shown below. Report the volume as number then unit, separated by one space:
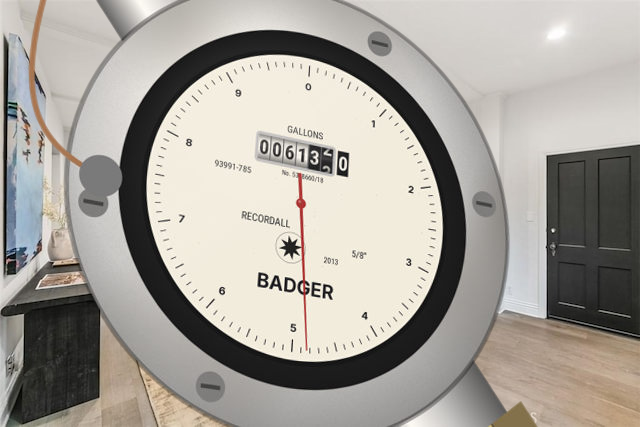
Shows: 61324.8 gal
